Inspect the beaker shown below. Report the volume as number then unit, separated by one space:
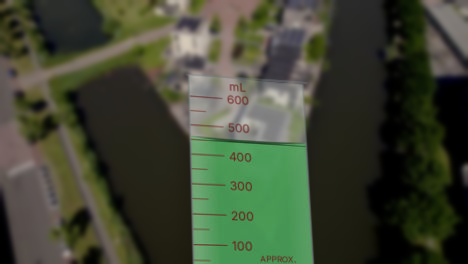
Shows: 450 mL
